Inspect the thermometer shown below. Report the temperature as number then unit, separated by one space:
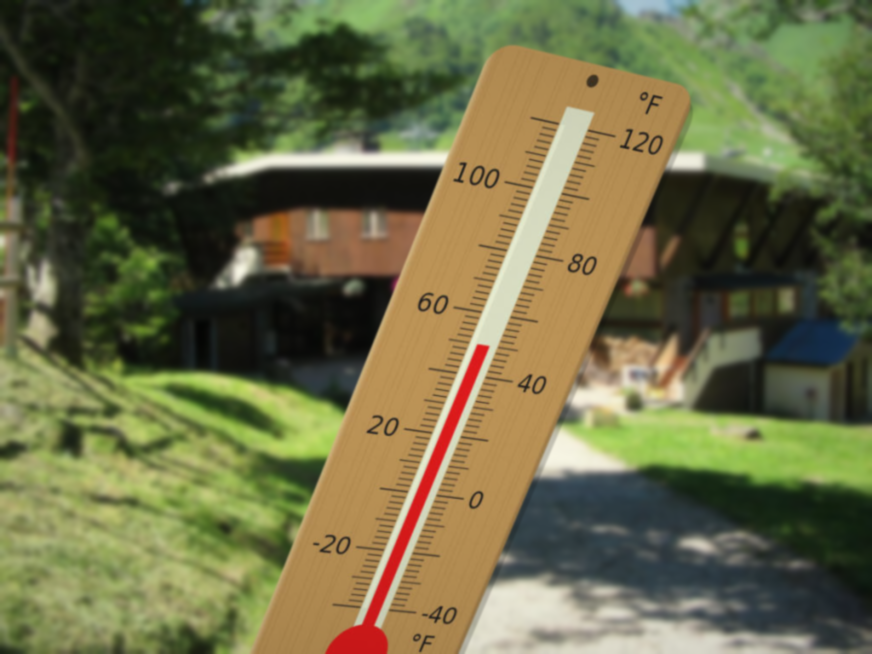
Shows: 50 °F
